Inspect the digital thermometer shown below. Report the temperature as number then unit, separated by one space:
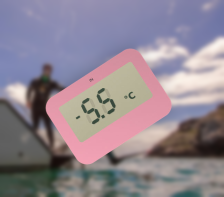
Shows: -5.5 °C
